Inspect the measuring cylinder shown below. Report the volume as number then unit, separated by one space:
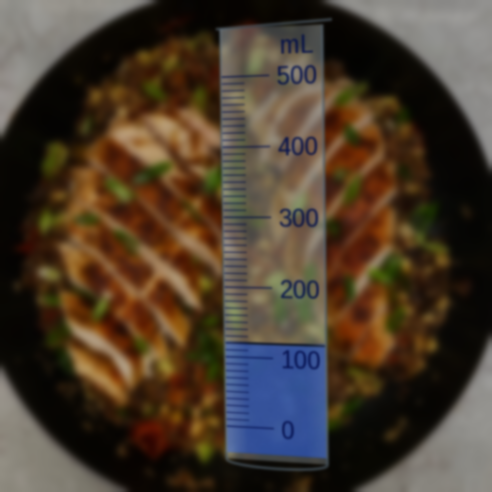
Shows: 120 mL
